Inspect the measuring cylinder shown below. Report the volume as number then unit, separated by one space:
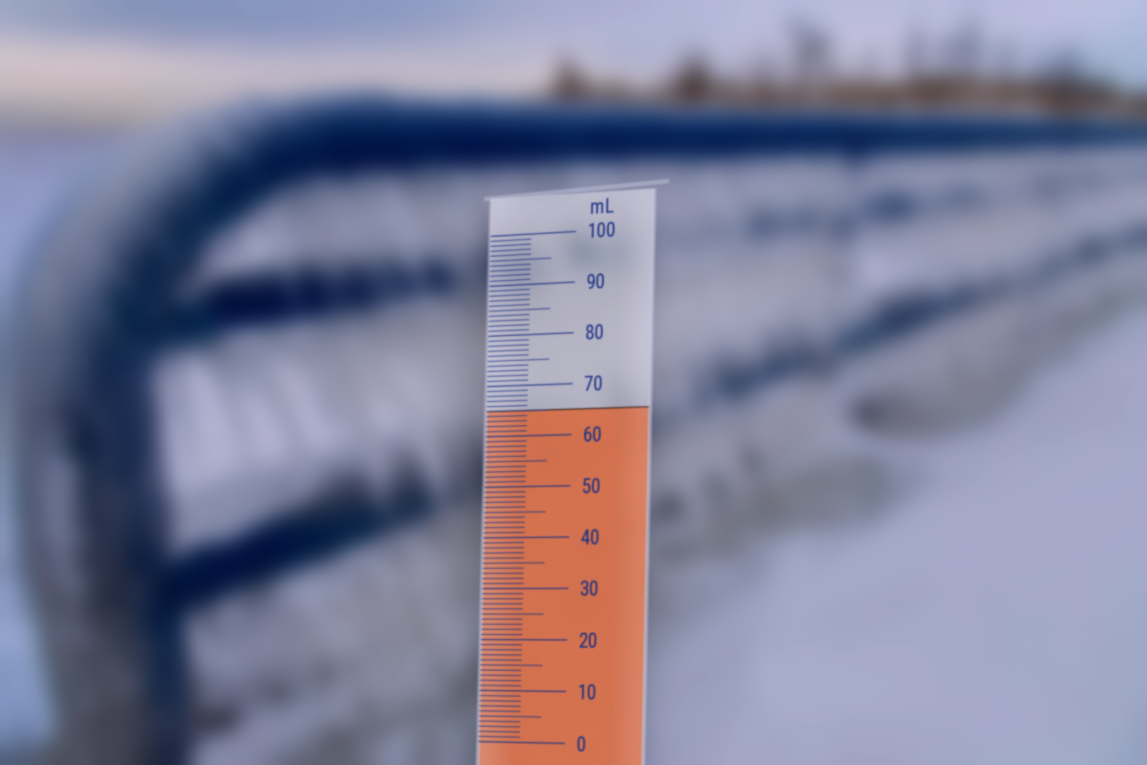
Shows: 65 mL
